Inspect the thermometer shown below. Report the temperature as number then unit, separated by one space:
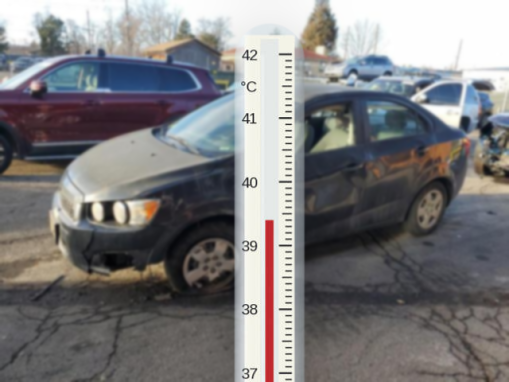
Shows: 39.4 °C
